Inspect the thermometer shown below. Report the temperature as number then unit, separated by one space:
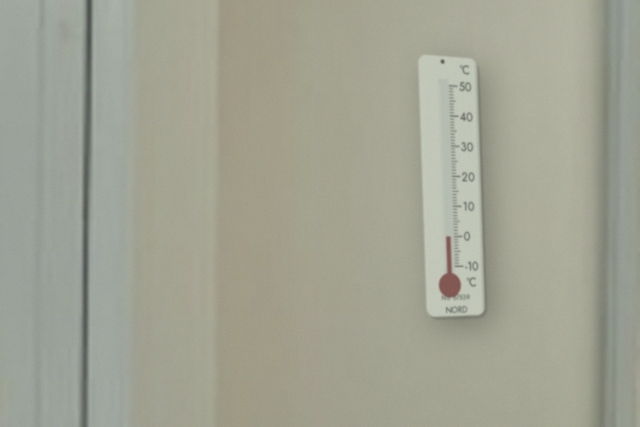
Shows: 0 °C
